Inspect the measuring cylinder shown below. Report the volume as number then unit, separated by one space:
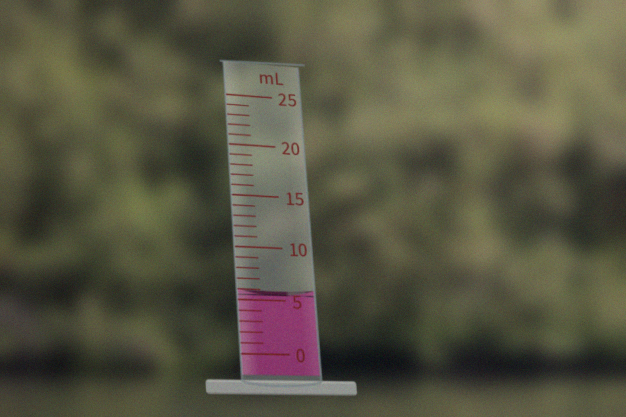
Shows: 5.5 mL
